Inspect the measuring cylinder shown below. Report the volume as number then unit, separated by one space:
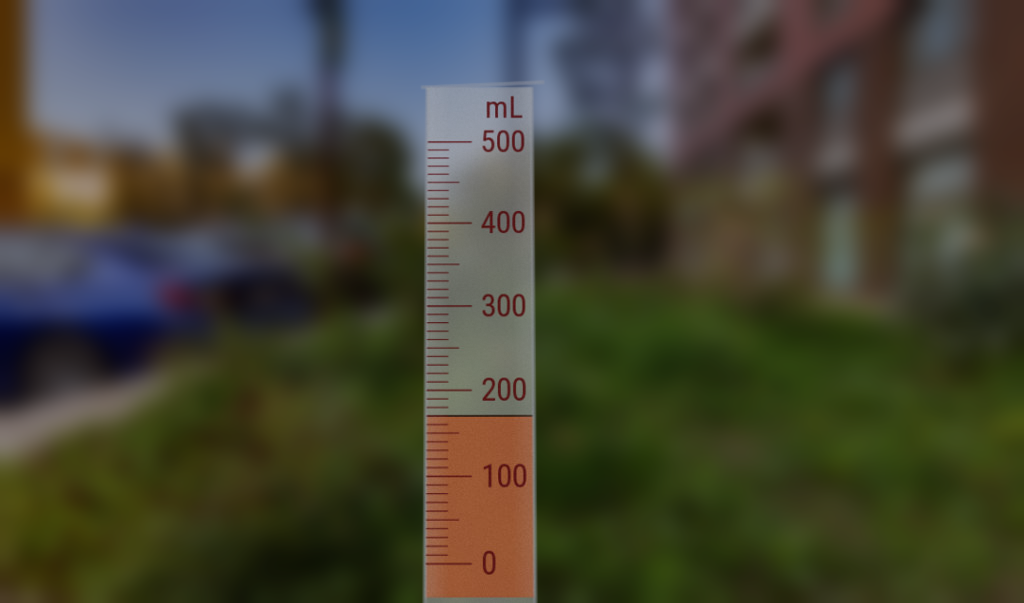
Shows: 170 mL
